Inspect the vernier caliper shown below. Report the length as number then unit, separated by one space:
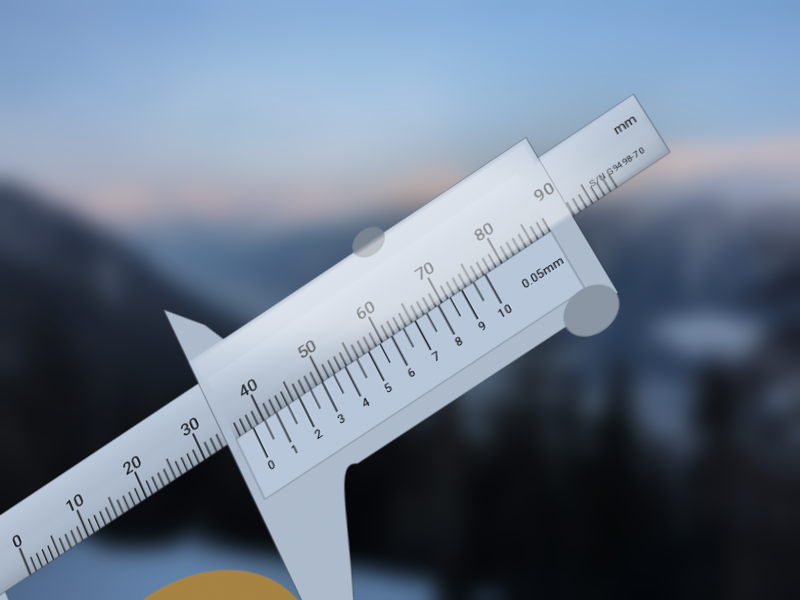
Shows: 38.2 mm
